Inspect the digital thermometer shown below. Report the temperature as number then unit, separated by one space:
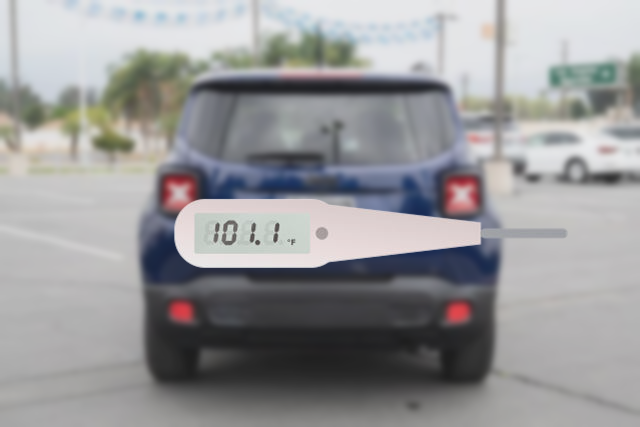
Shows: 101.1 °F
